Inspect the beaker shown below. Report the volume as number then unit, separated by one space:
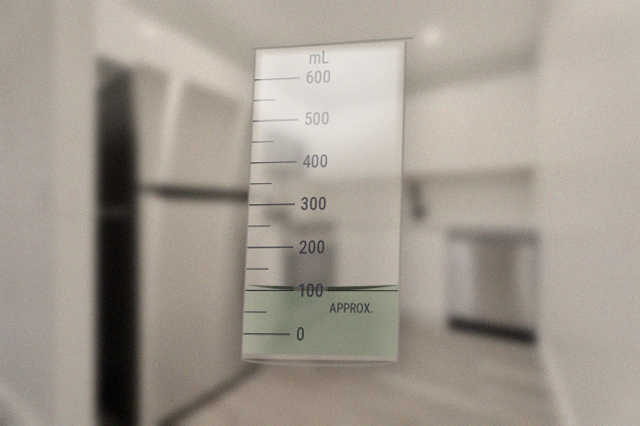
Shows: 100 mL
